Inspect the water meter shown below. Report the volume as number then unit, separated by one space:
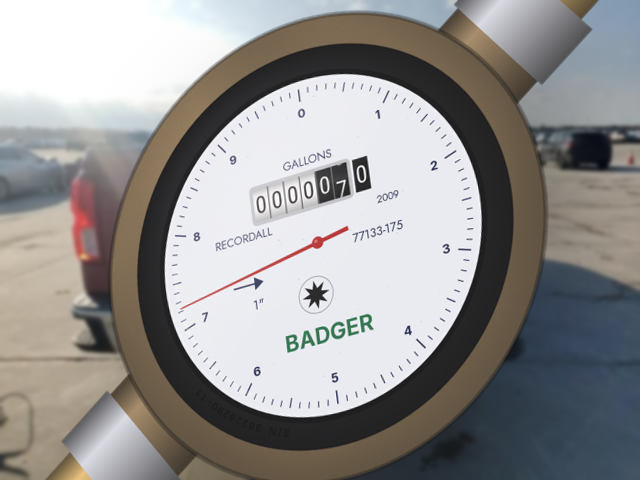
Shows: 67.2 gal
